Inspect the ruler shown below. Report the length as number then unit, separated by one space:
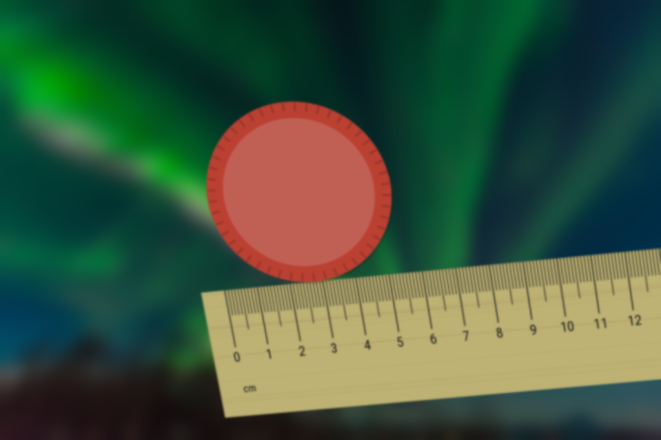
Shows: 5.5 cm
